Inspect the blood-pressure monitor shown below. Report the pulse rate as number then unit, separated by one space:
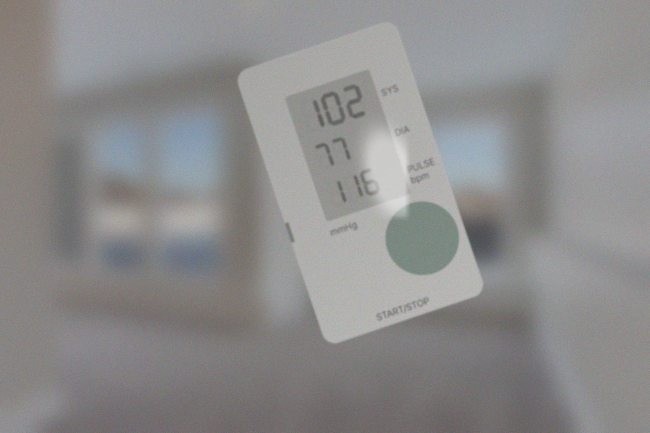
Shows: 116 bpm
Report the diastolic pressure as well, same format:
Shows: 77 mmHg
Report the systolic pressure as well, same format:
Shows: 102 mmHg
